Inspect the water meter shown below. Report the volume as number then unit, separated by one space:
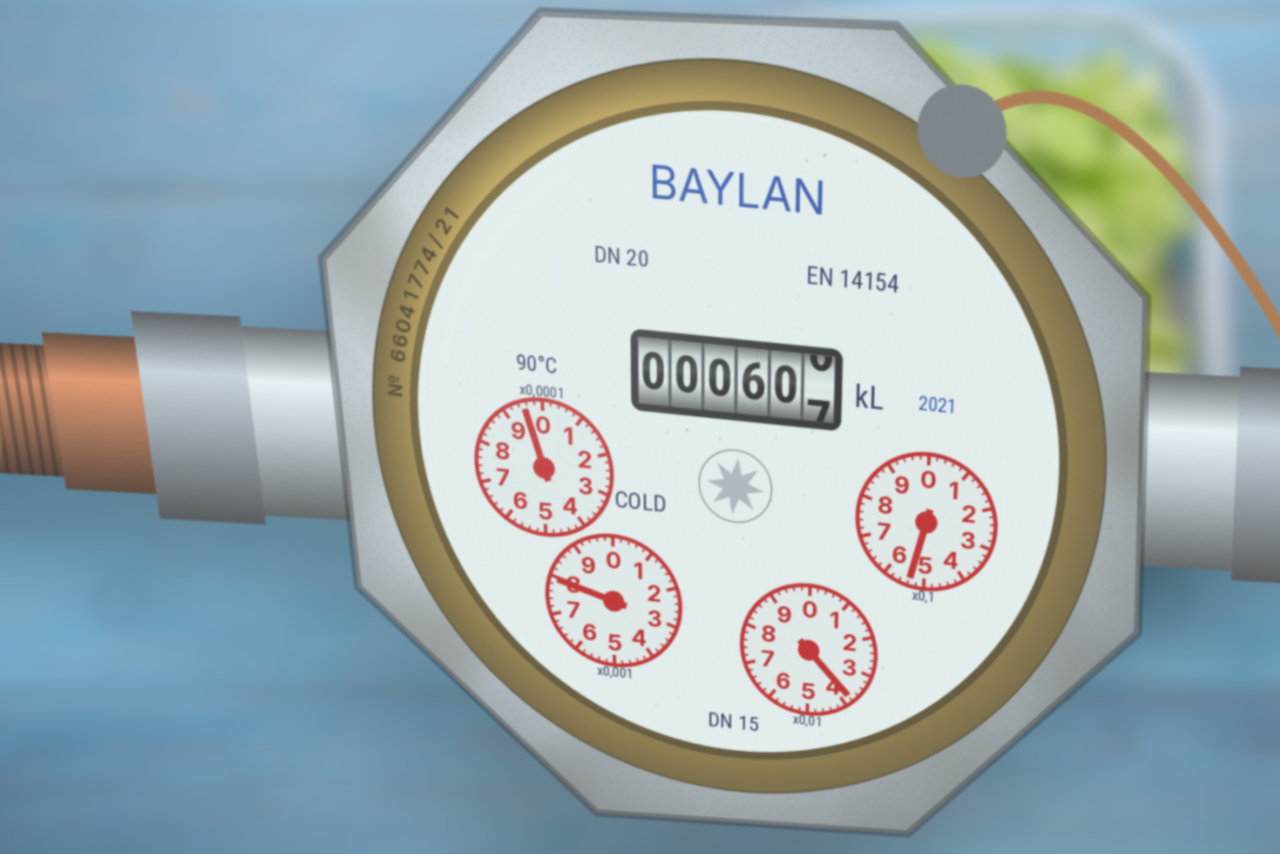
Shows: 606.5379 kL
